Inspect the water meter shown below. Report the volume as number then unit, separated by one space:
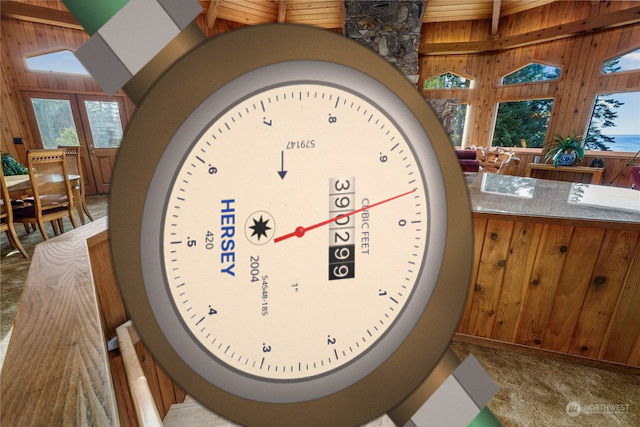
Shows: 390298.96 ft³
